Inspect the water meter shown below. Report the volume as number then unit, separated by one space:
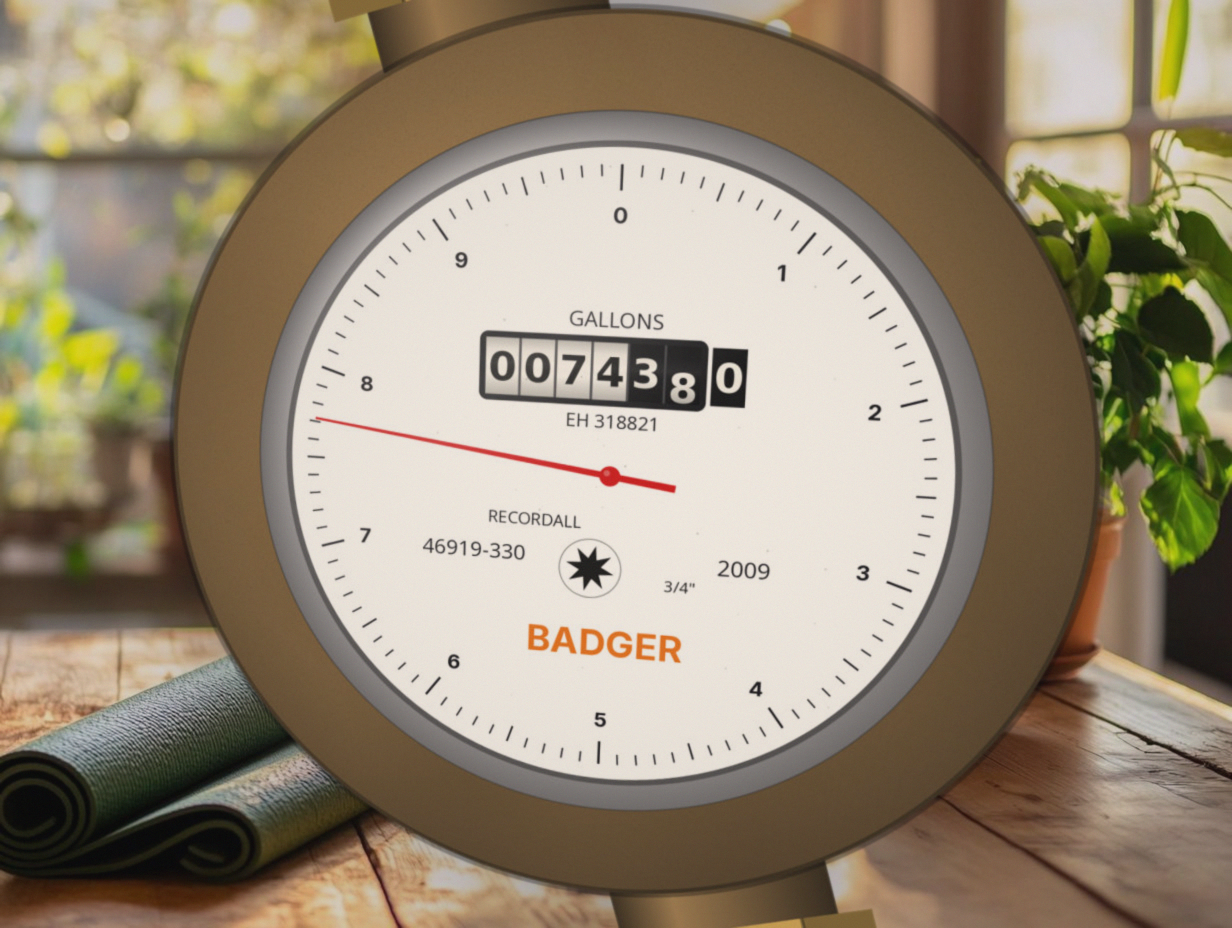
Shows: 74377.7 gal
